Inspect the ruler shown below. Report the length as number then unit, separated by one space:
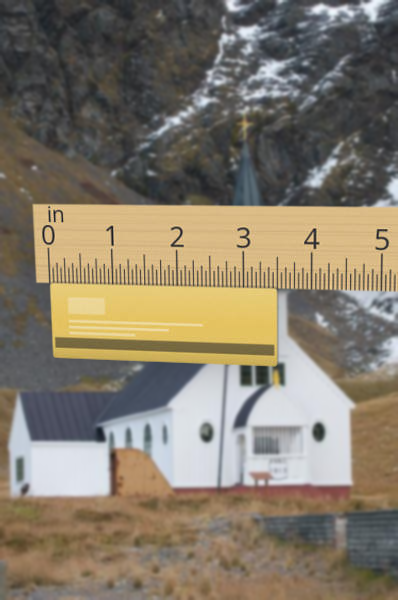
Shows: 3.5 in
